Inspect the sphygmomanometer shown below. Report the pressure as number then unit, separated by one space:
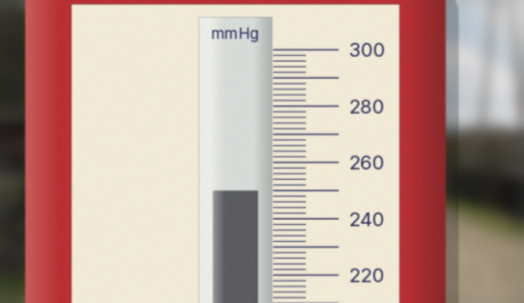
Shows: 250 mmHg
